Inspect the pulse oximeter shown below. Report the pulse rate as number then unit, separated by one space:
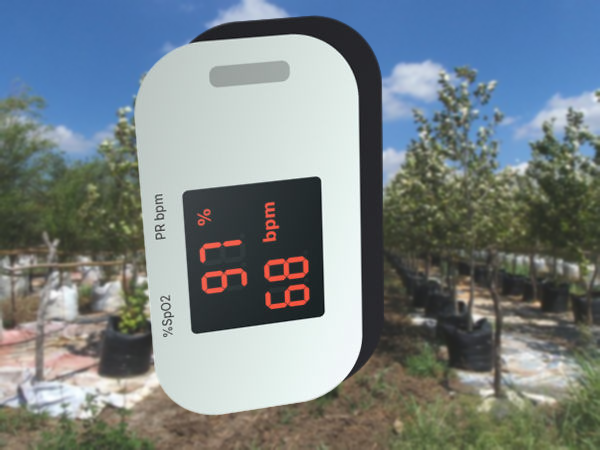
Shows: 68 bpm
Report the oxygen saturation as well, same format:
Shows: 97 %
